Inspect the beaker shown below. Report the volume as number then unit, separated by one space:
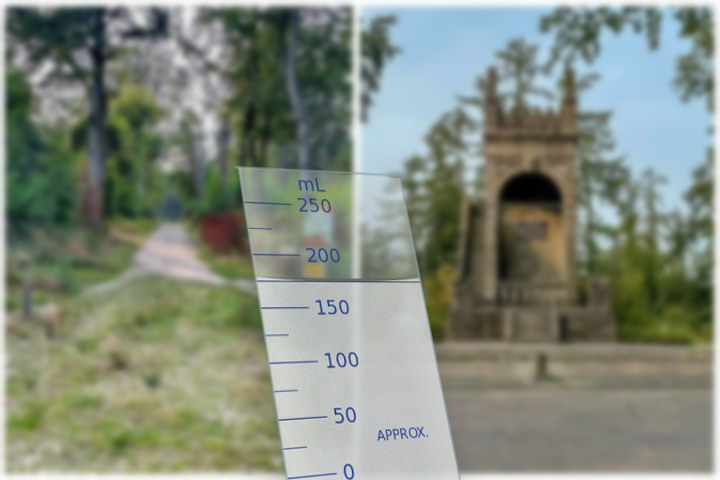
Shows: 175 mL
